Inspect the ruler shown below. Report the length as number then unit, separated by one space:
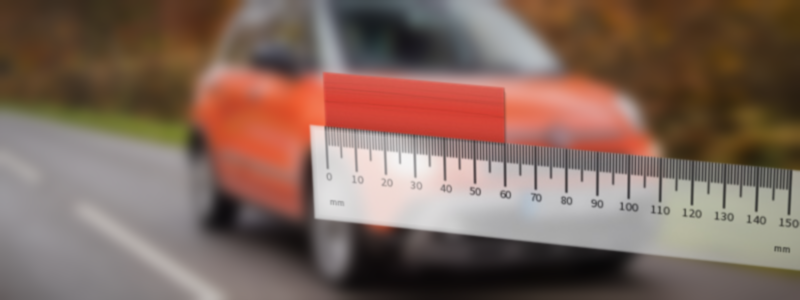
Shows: 60 mm
